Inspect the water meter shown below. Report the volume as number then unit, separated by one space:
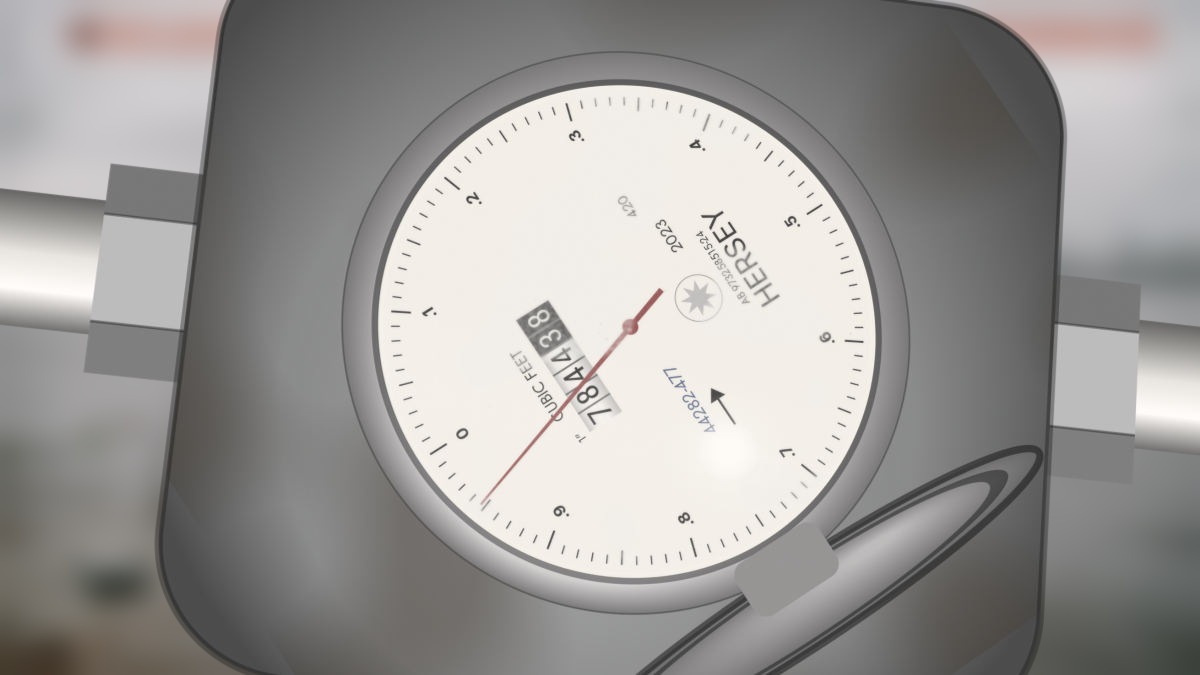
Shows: 784437.95 ft³
